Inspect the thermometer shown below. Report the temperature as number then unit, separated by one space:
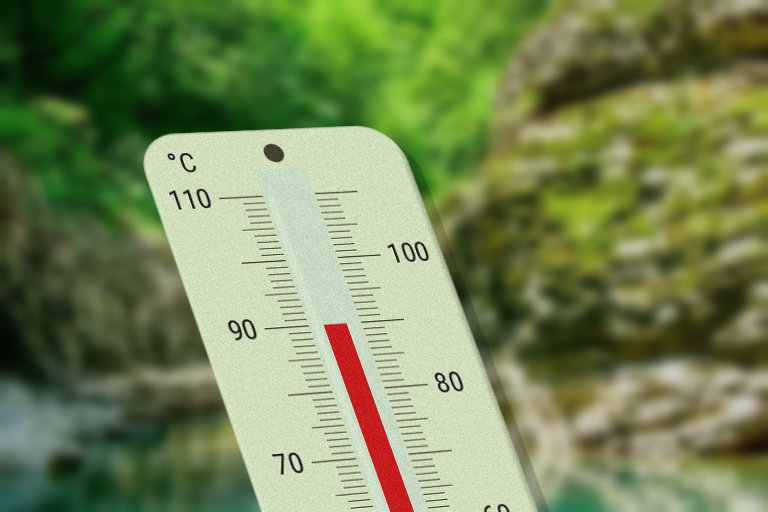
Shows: 90 °C
